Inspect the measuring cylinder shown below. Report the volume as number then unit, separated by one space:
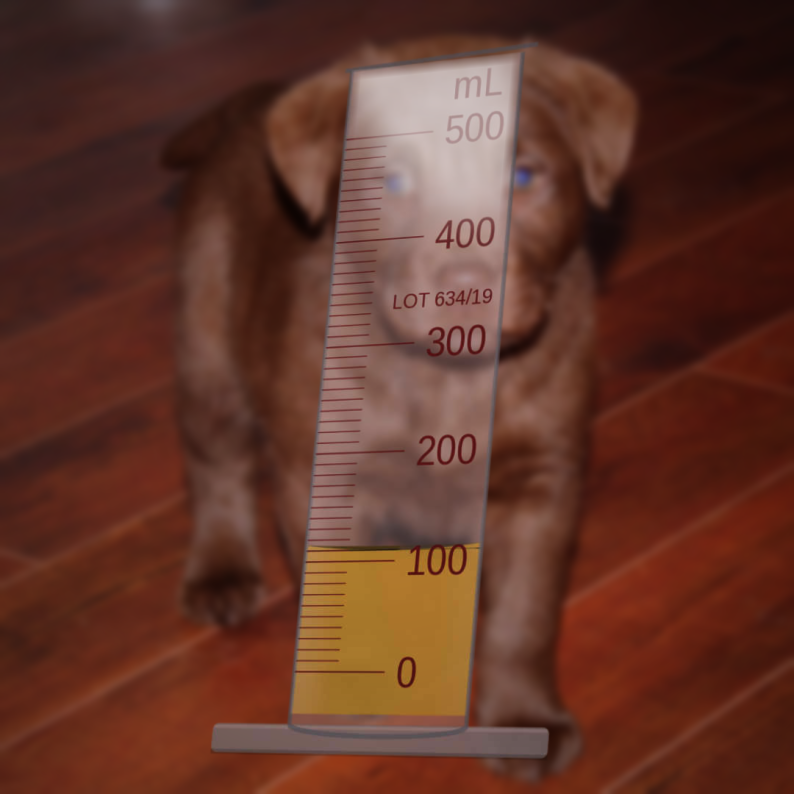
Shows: 110 mL
